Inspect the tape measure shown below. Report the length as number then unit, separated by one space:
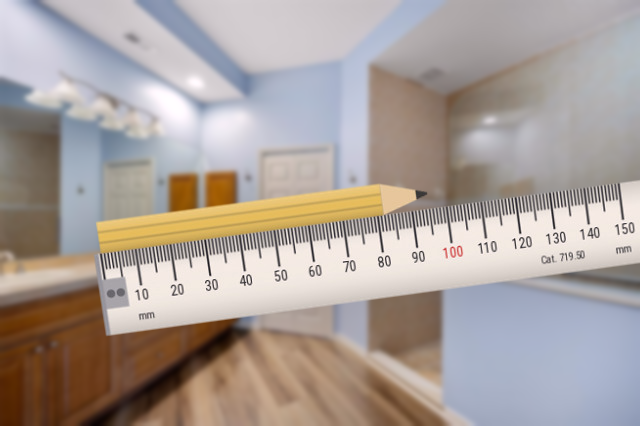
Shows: 95 mm
